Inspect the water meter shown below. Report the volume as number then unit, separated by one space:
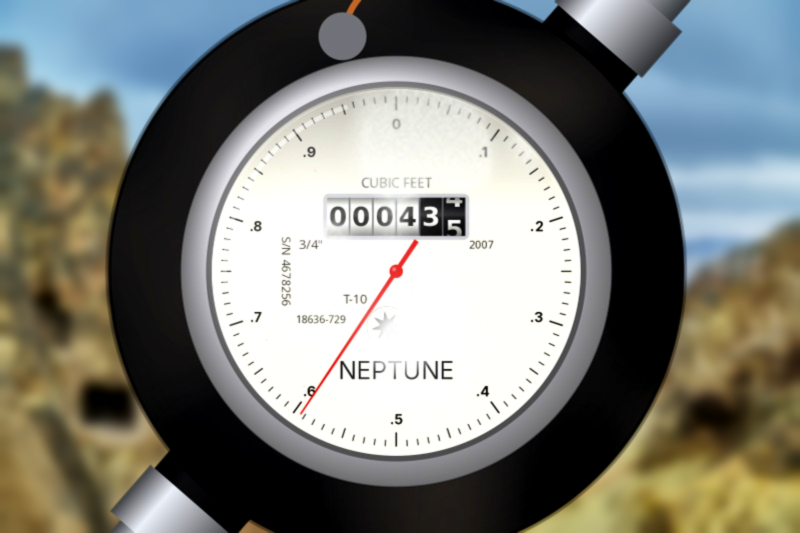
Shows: 434.59 ft³
